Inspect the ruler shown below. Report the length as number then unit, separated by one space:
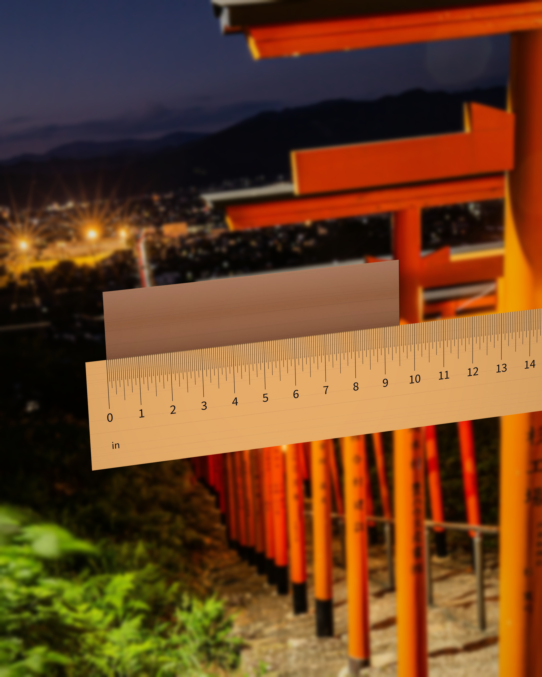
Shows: 9.5 in
